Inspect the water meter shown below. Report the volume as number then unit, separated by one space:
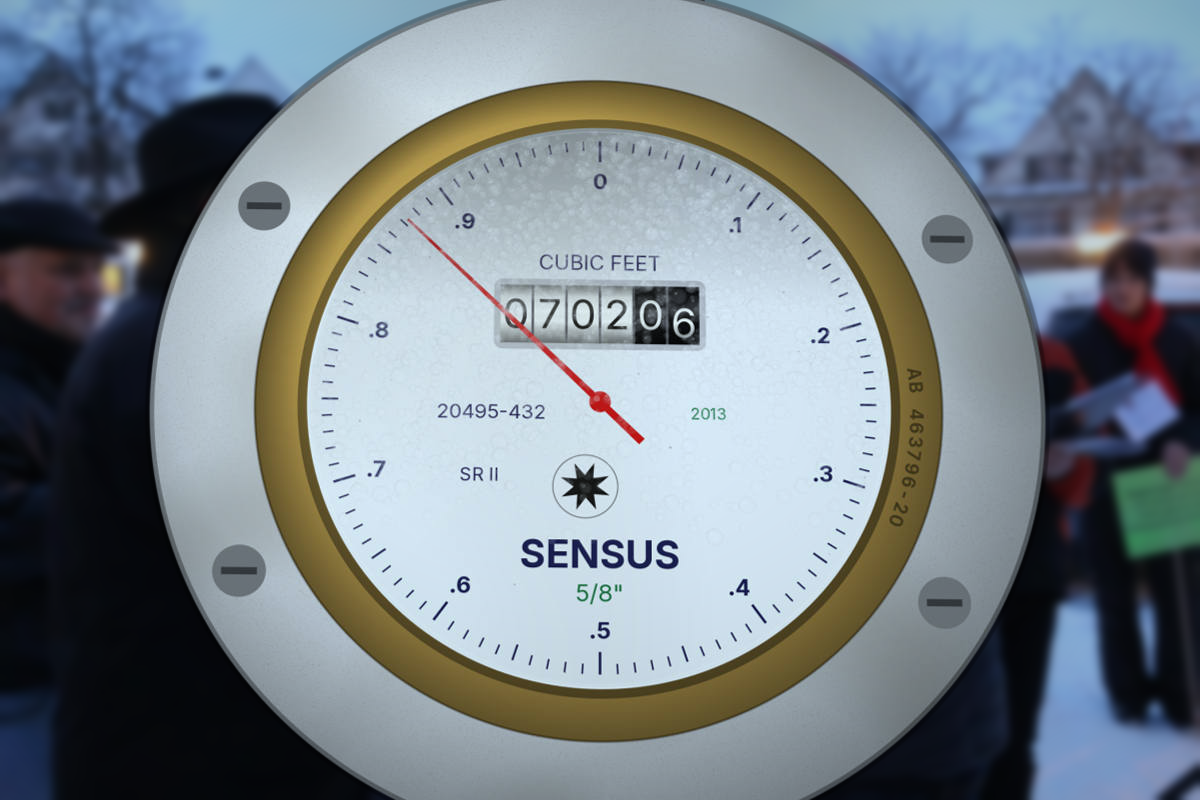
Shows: 70205.87 ft³
